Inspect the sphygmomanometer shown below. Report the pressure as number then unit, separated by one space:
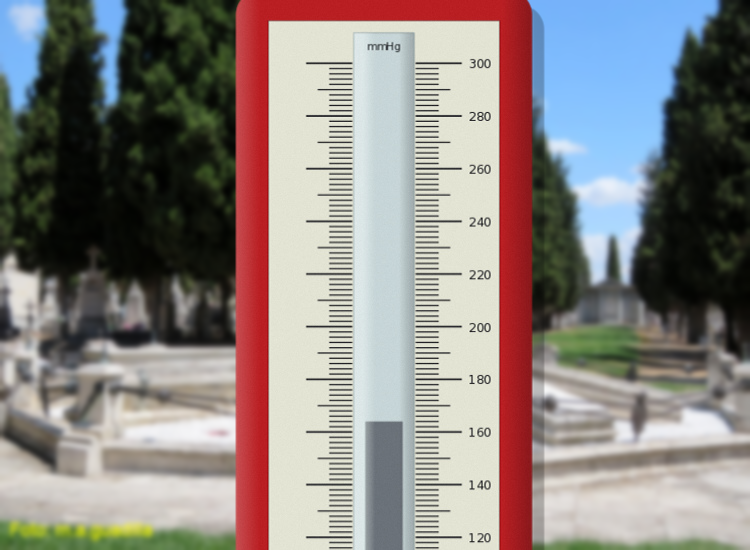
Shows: 164 mmHg
